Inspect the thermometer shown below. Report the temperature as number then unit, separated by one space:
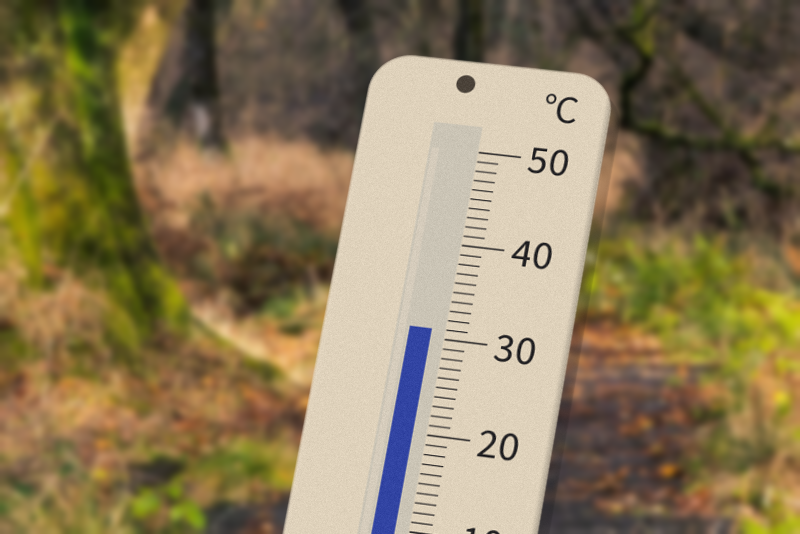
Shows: 31 °C
